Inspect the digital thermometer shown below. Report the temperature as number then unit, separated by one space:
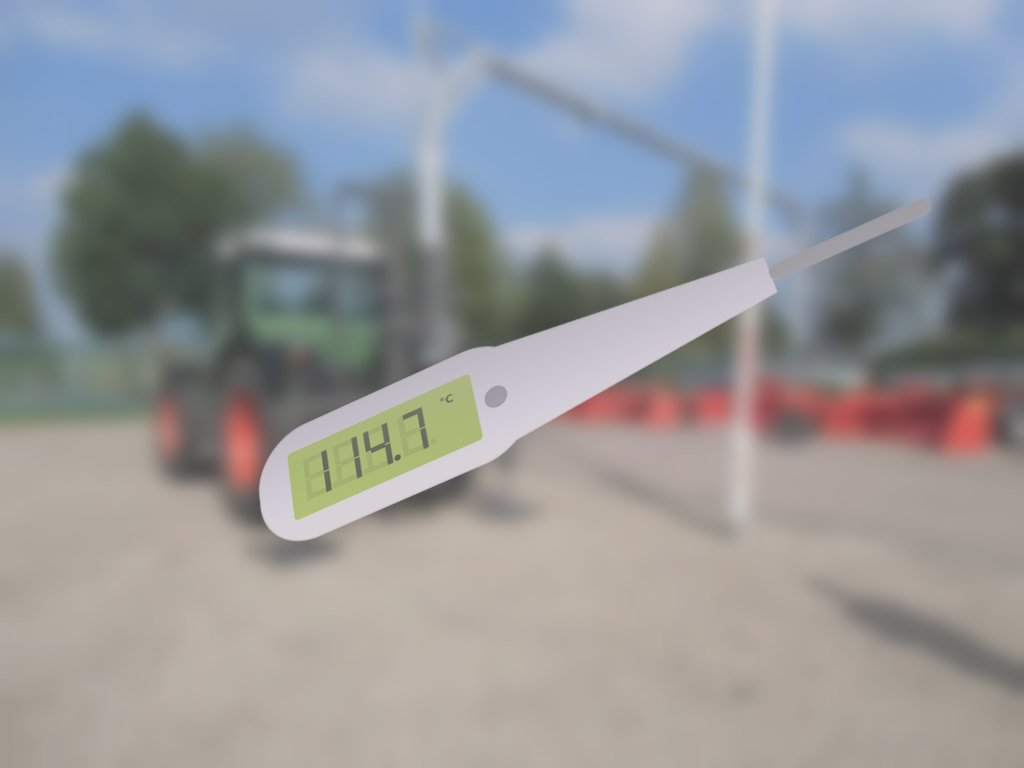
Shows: 114.7 °C
